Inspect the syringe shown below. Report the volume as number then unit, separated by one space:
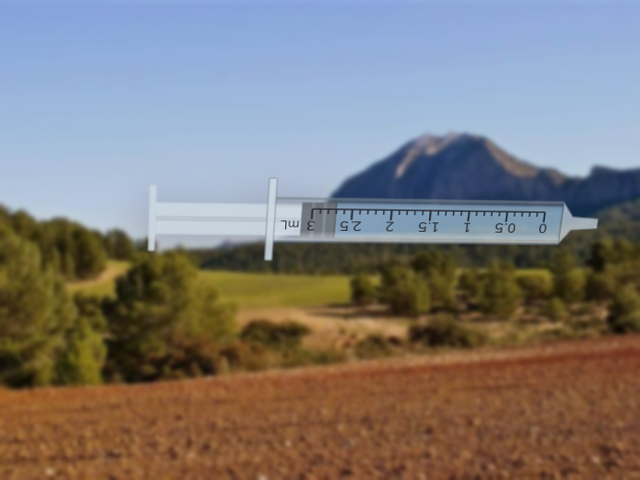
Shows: 2.7 mL
